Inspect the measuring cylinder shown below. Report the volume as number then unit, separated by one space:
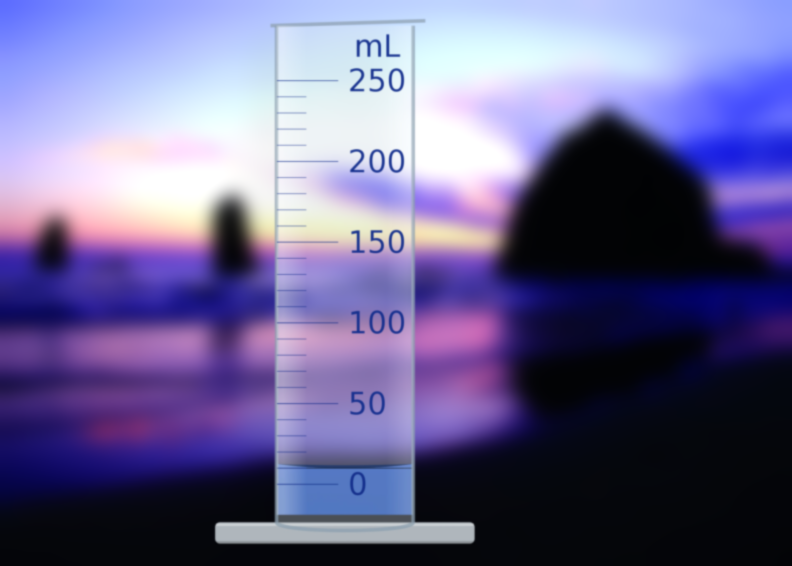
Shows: 10 mL
